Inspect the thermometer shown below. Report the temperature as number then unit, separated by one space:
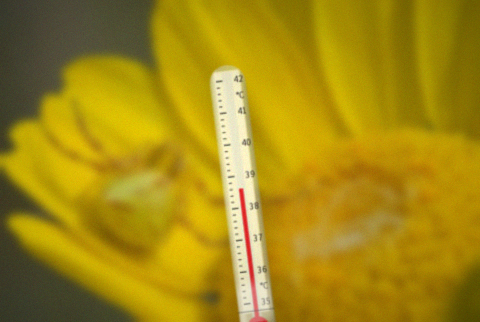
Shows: 38.6 °C
